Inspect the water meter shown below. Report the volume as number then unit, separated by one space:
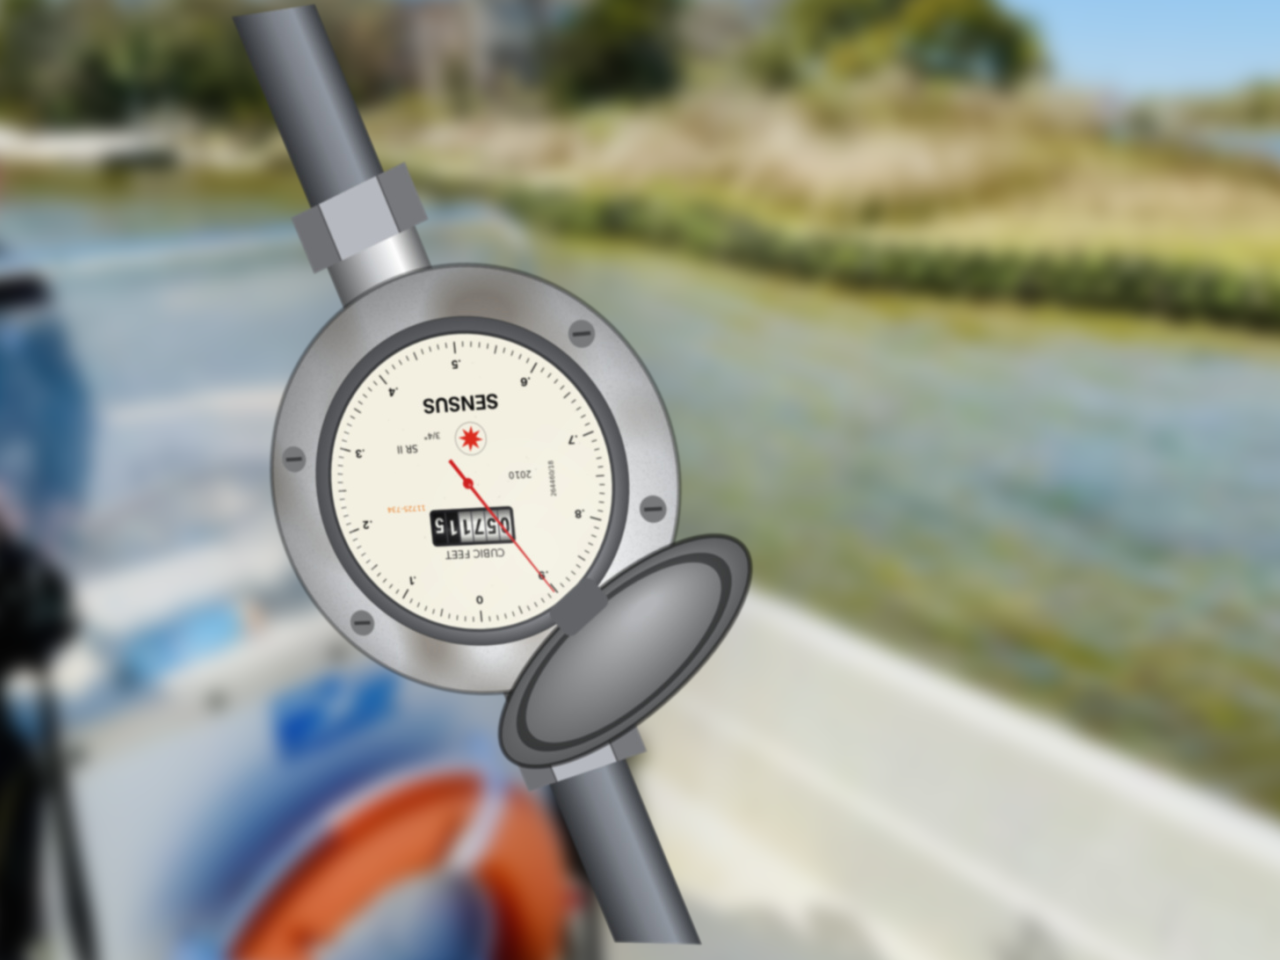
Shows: 57114.90 ft³
